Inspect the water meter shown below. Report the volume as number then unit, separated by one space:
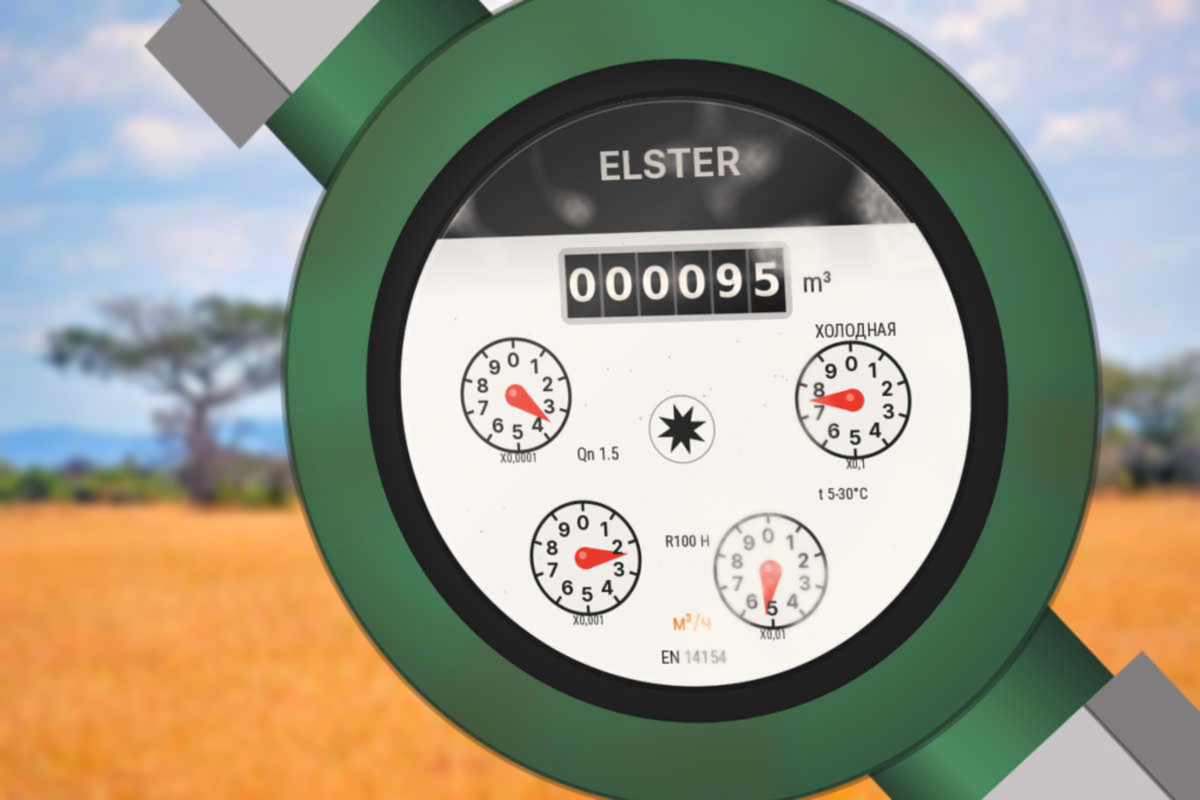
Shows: 95.7523 m³
